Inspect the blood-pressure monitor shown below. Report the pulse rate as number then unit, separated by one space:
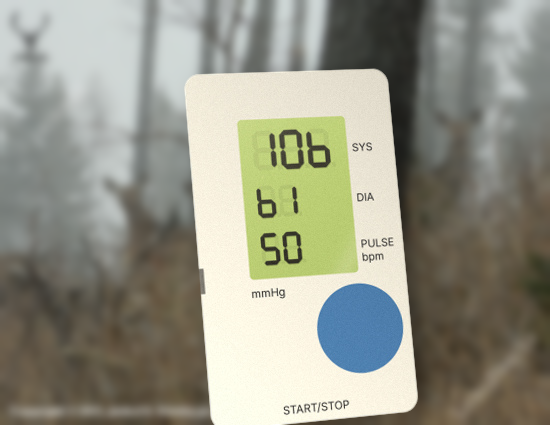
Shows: 50 bpm
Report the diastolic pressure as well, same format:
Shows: 61 mmHg
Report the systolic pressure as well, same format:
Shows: 106 mmHg
